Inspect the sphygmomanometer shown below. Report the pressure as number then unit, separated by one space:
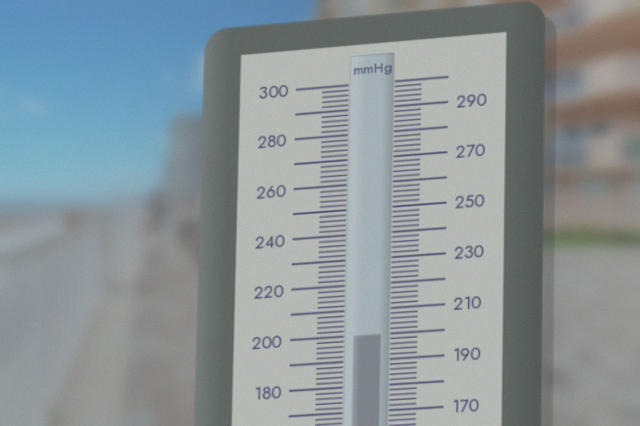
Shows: 200 mmHg
